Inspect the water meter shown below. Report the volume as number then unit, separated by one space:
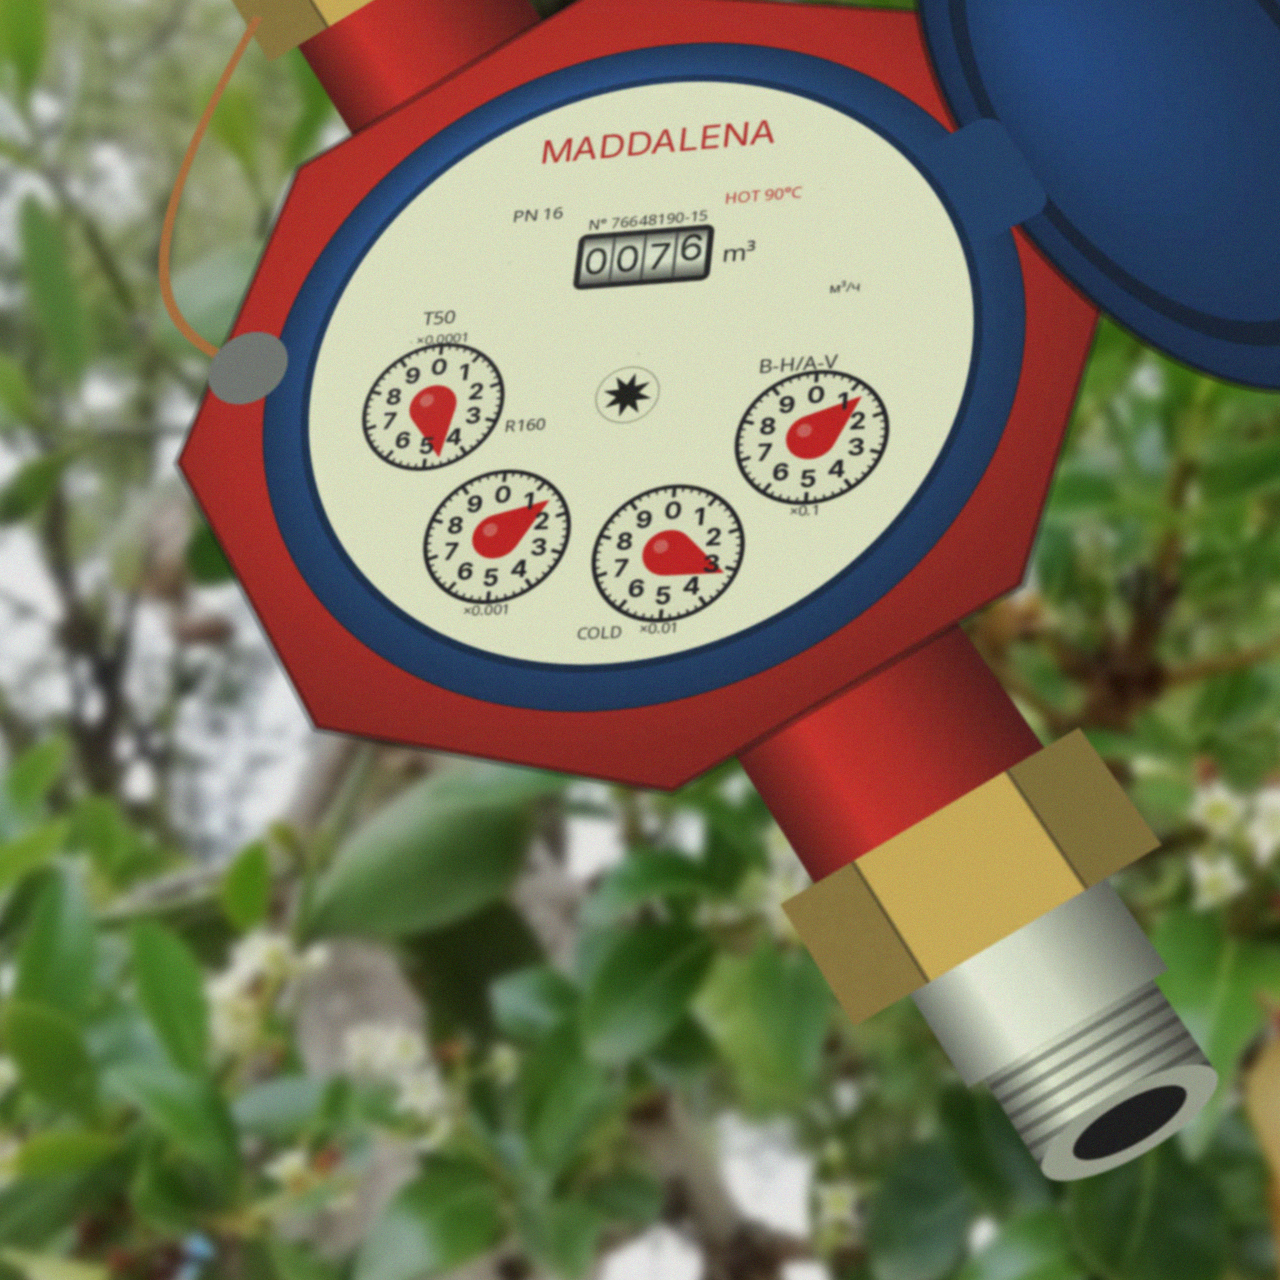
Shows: 76.1314 m³
